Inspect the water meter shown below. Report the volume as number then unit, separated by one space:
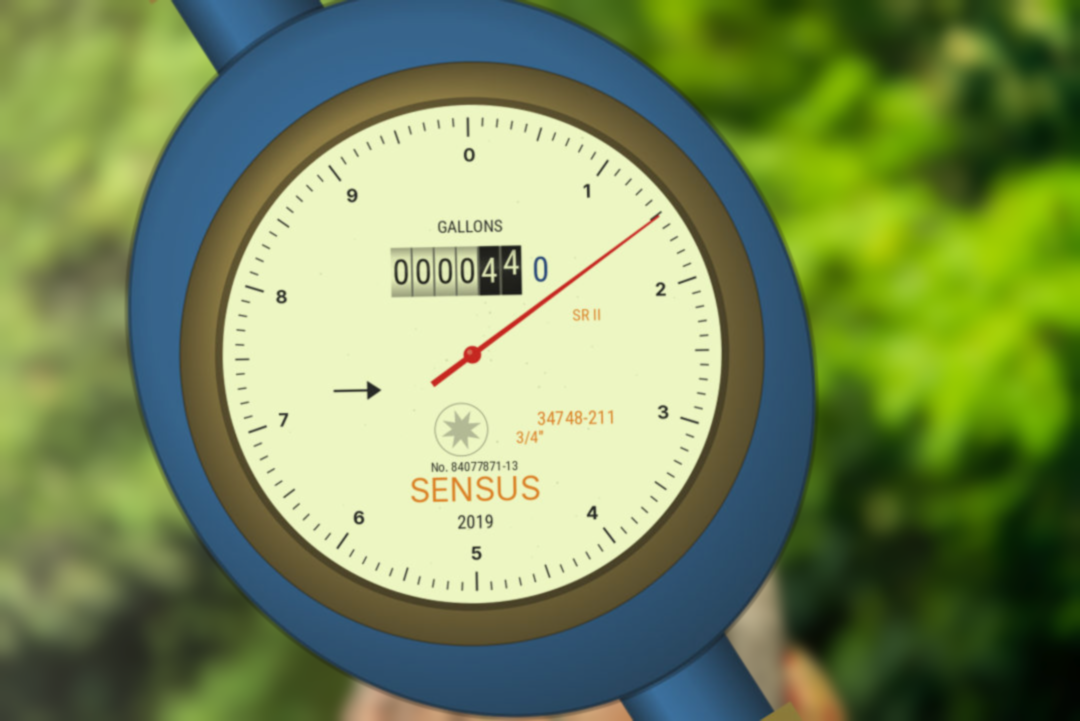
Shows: 441.5 gal
